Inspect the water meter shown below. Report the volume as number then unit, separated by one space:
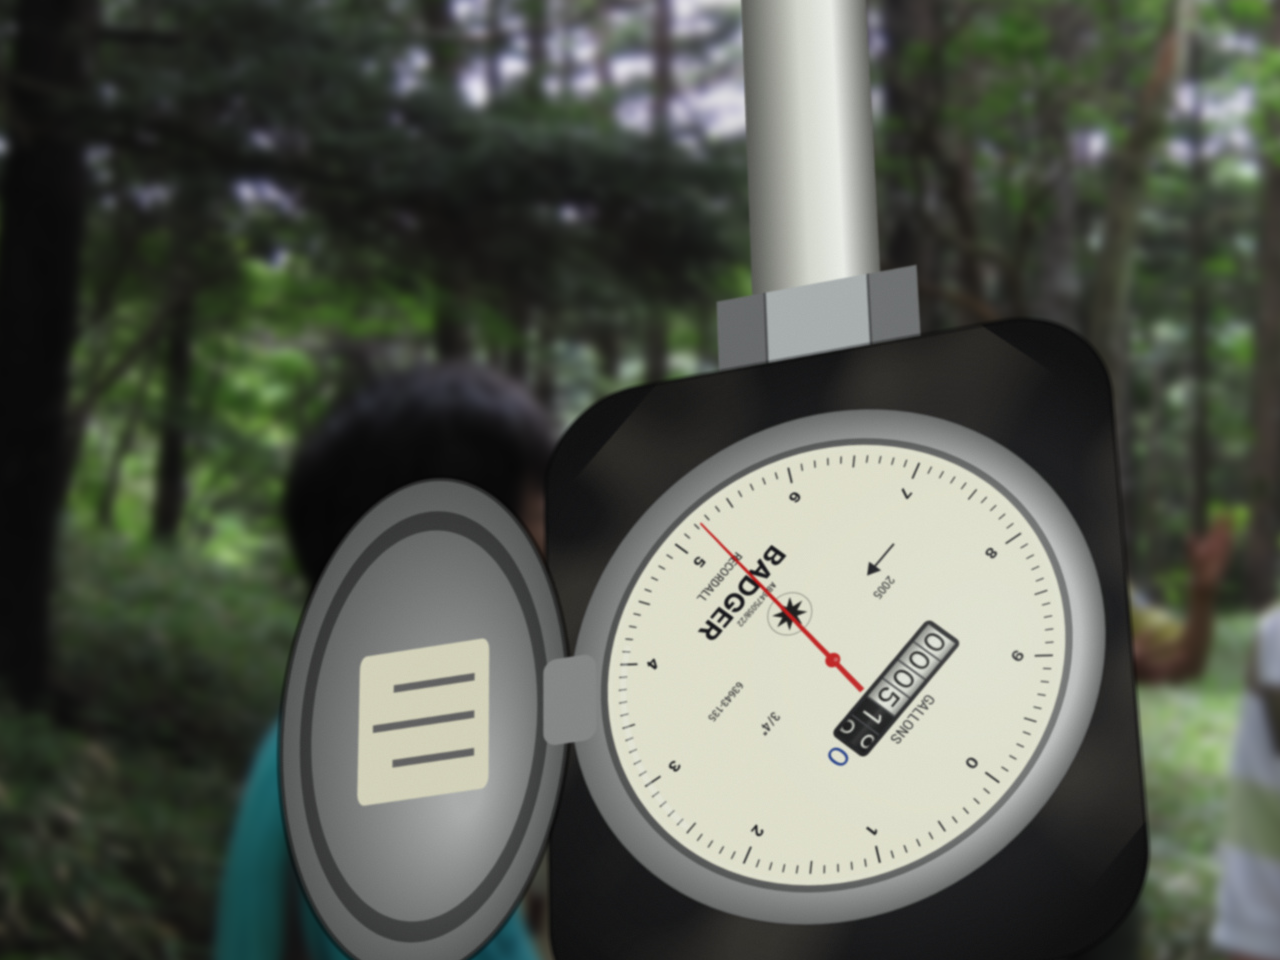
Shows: 5185.2 gal
